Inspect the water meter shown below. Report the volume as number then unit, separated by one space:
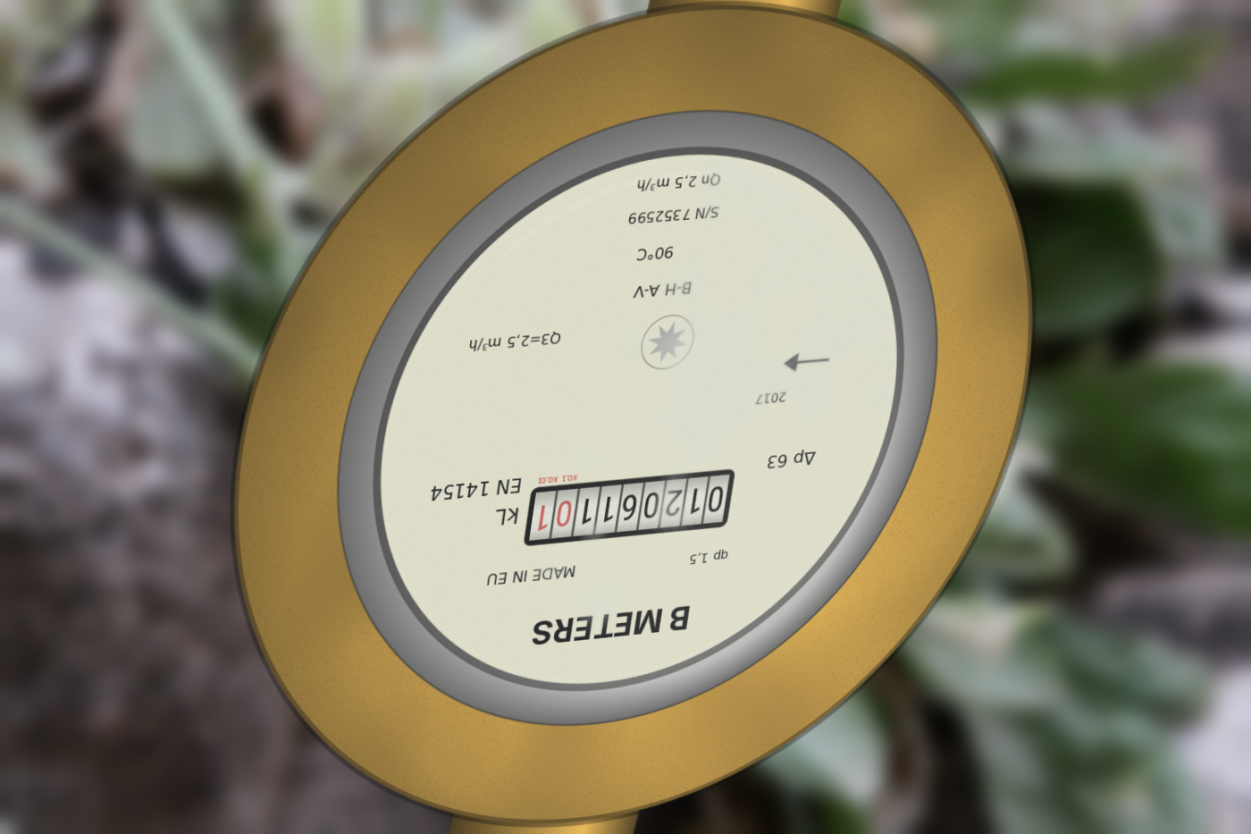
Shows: 120611.01 kL
